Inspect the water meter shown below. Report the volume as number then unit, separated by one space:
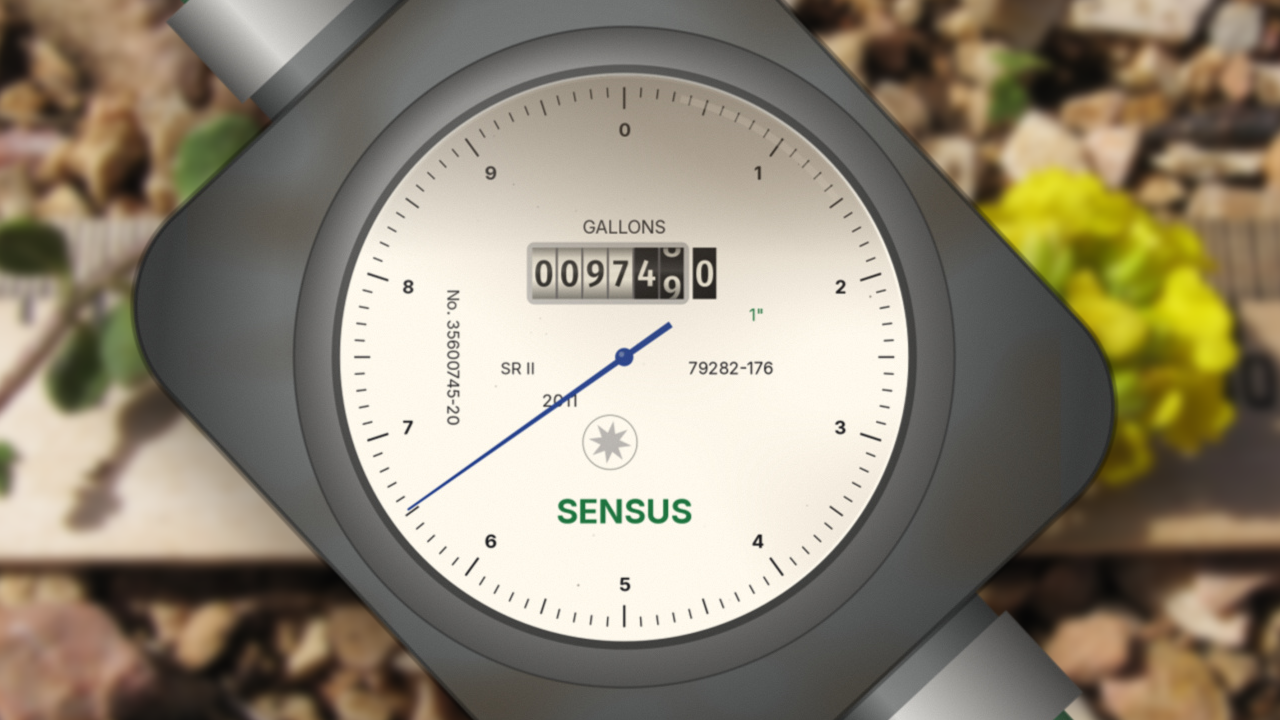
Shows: 97486.5 gal
